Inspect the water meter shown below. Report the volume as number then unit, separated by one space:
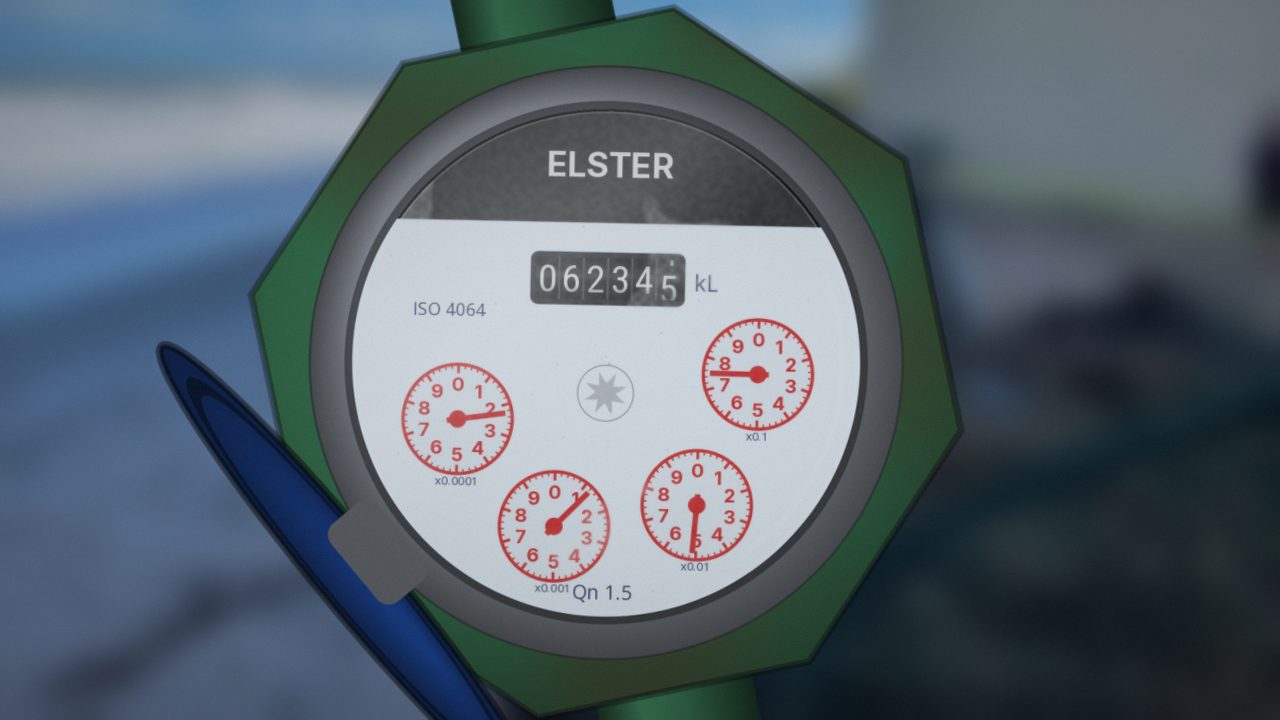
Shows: 62344.7512 kL
